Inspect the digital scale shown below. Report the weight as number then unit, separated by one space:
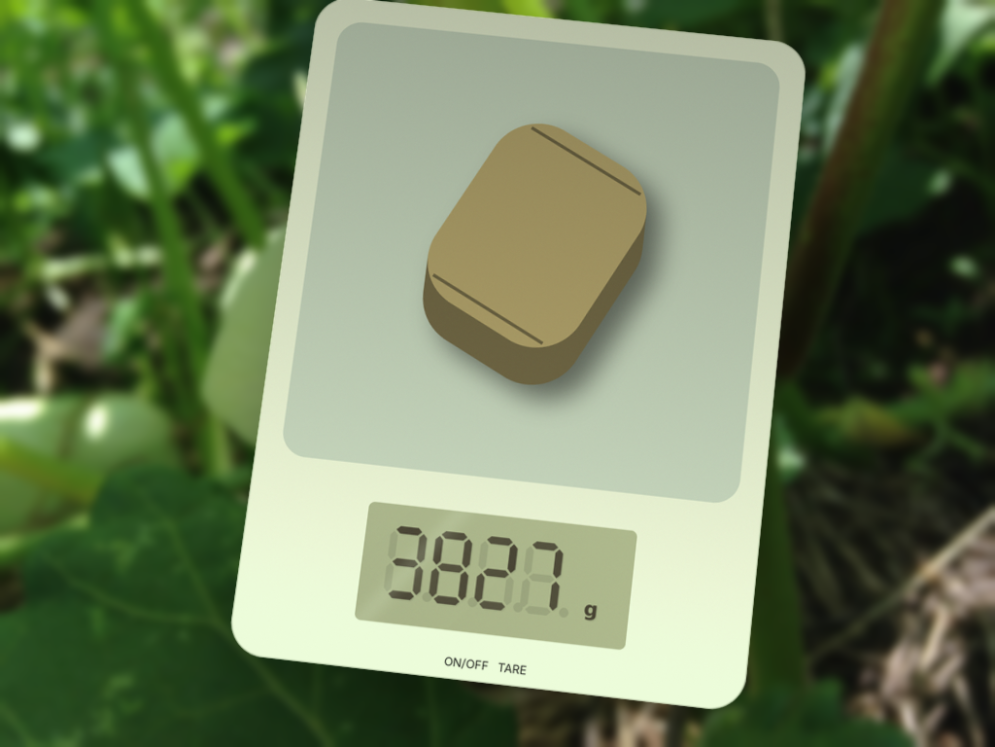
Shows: 3827 g
